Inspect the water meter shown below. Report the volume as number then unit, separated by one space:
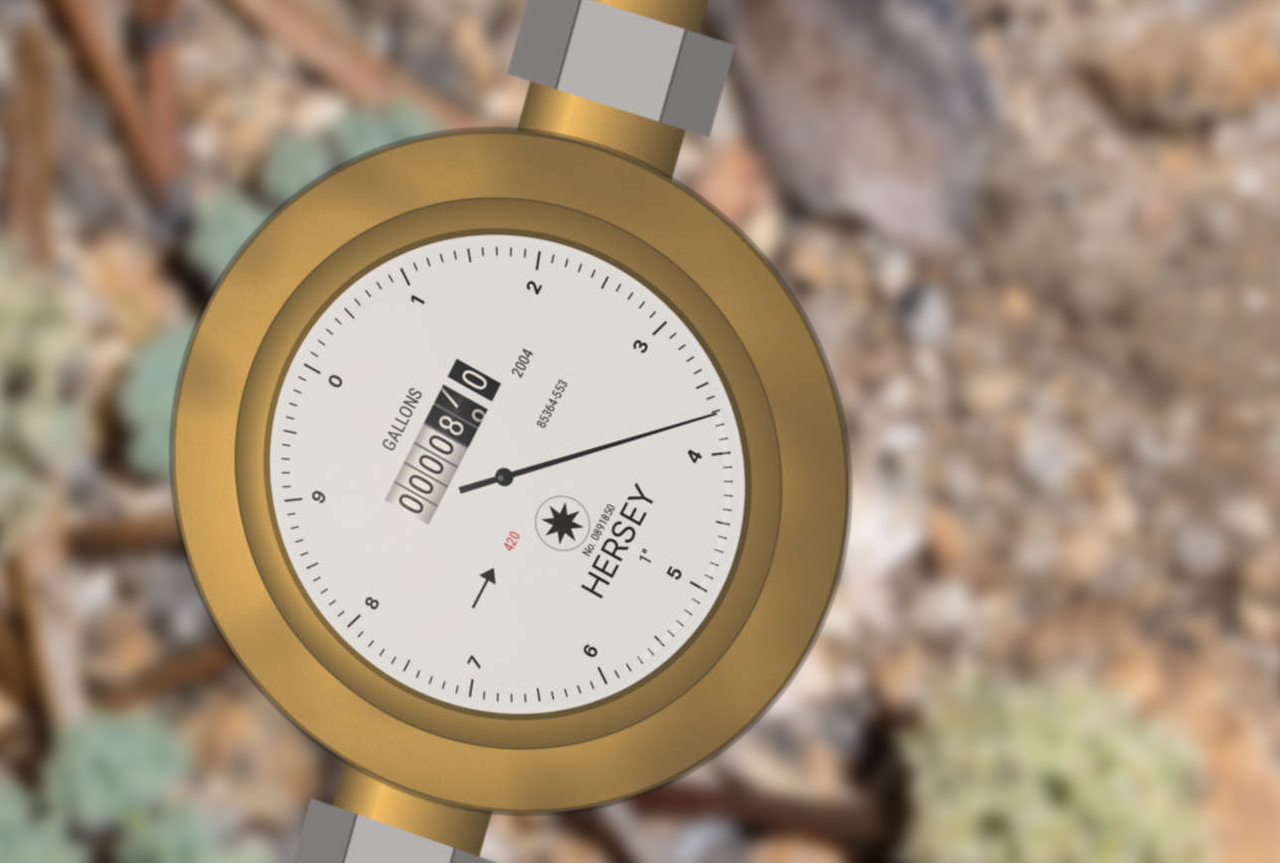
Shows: 873.7 gal
